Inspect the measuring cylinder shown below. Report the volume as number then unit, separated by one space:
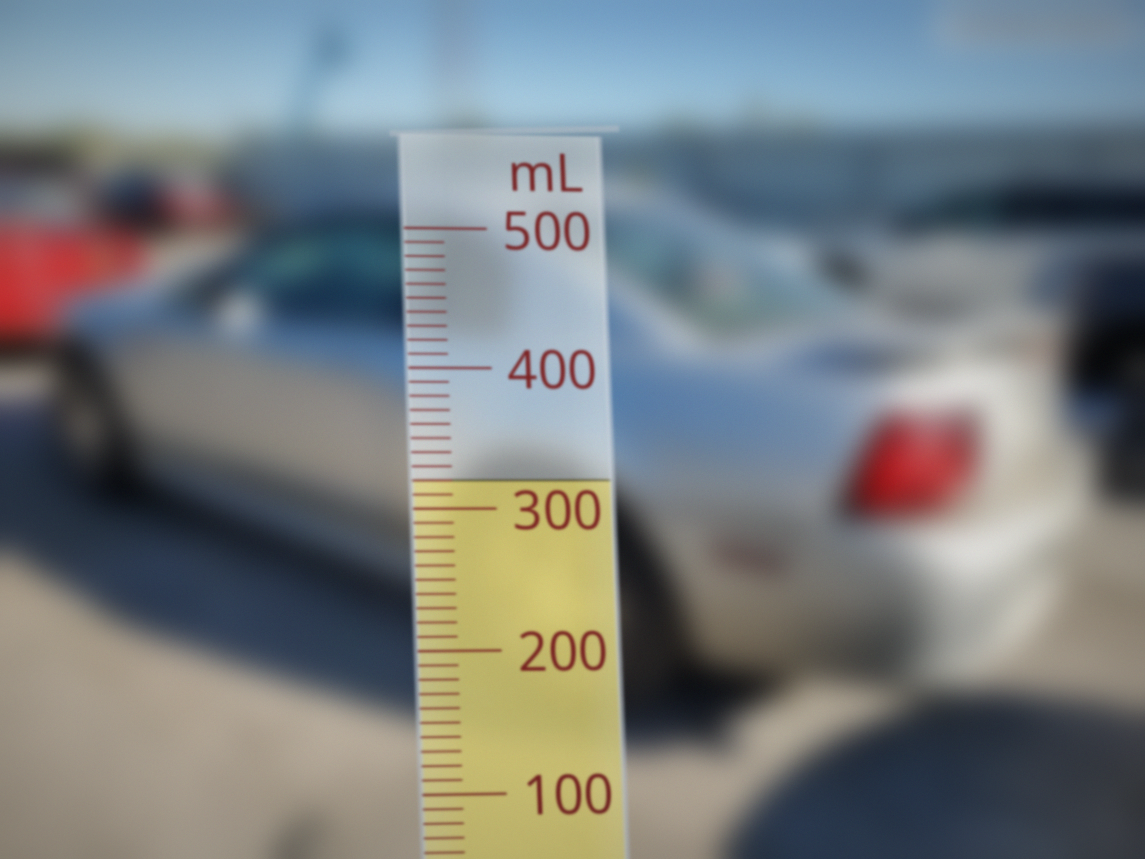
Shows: 320 mL
